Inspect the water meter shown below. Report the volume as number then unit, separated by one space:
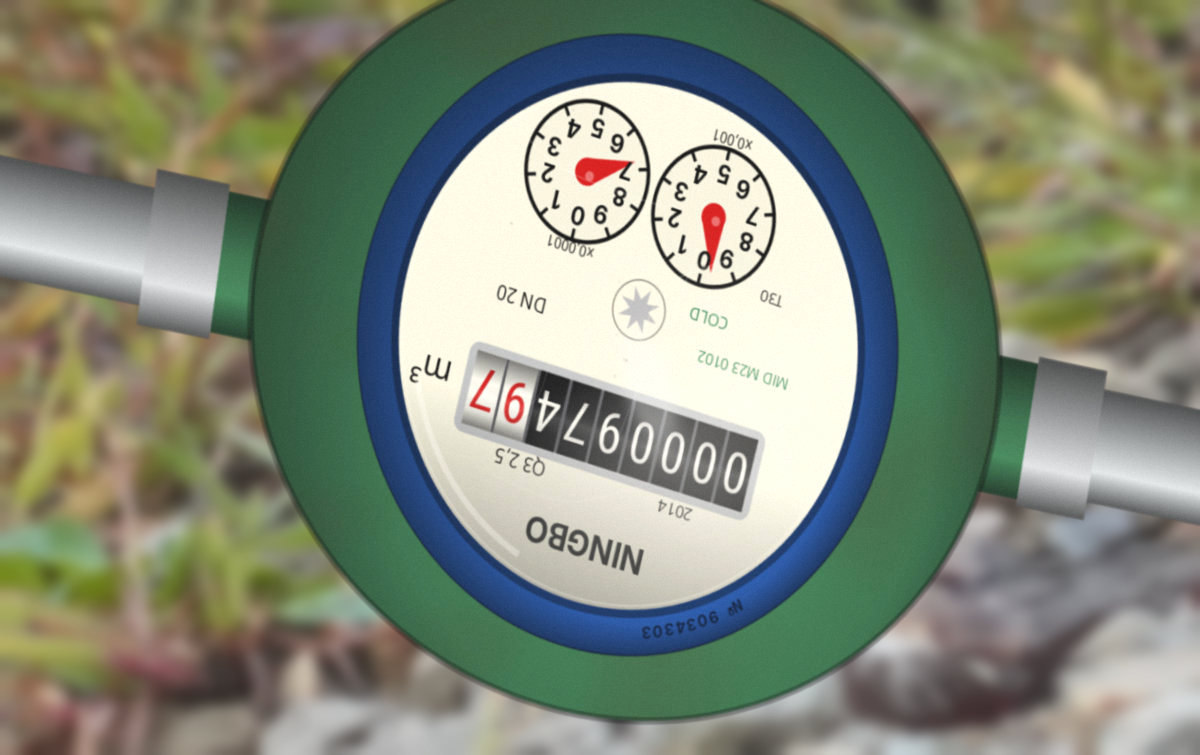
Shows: 974.9696 m³
